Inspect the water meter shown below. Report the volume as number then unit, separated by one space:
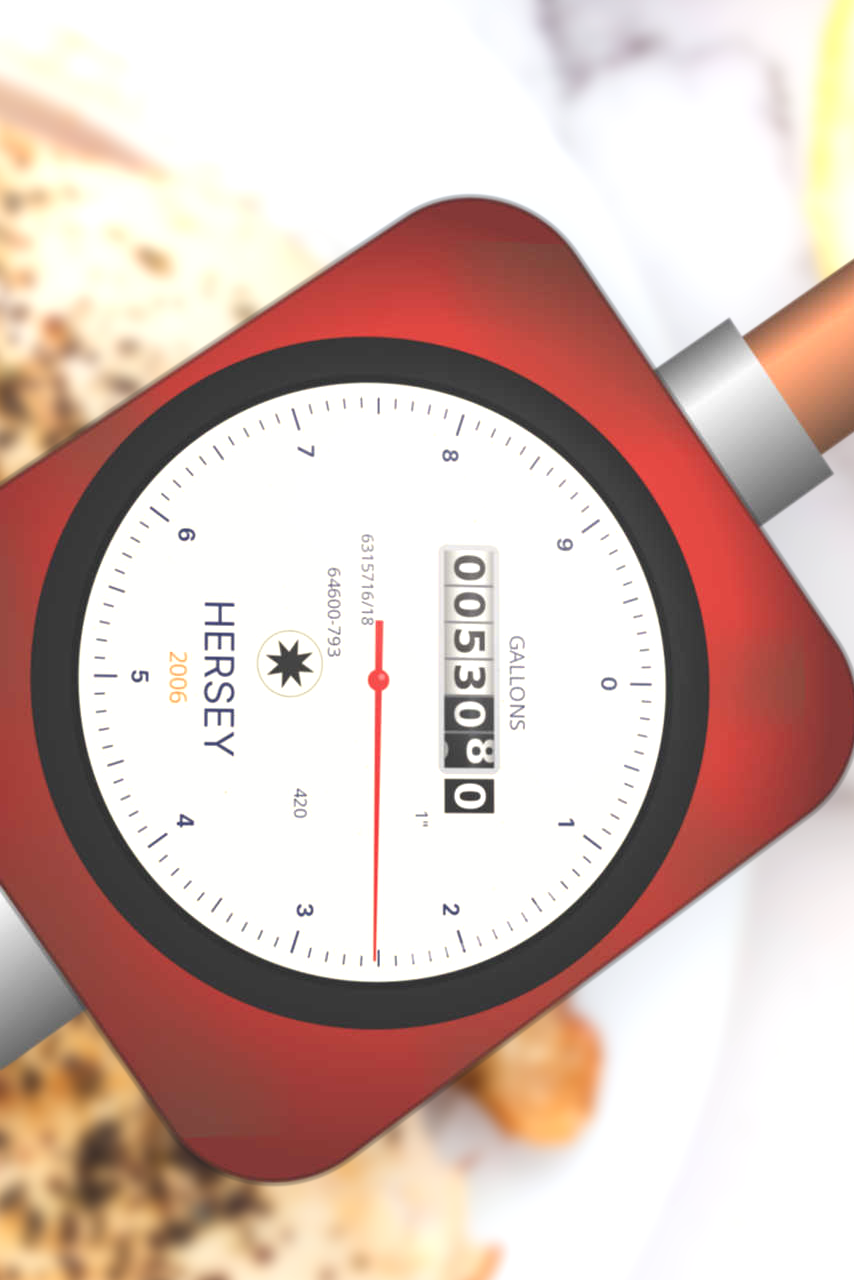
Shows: 53082.5 gal
